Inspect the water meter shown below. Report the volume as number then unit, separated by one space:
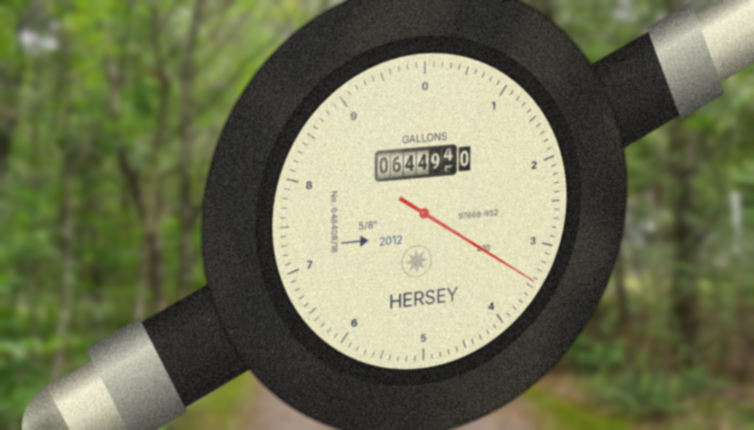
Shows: 644943.4 gal
